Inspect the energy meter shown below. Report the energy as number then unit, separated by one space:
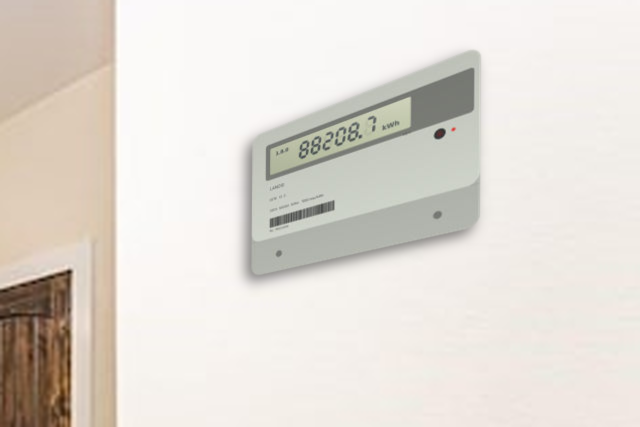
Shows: 88208.7 kWh
